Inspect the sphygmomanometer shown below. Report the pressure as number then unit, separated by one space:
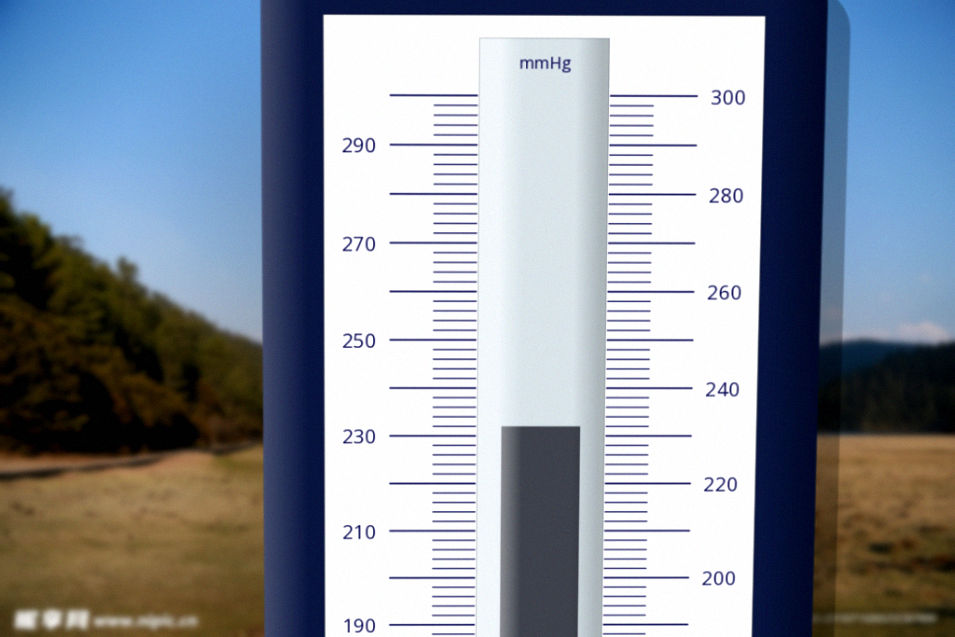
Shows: 232 mmHg
